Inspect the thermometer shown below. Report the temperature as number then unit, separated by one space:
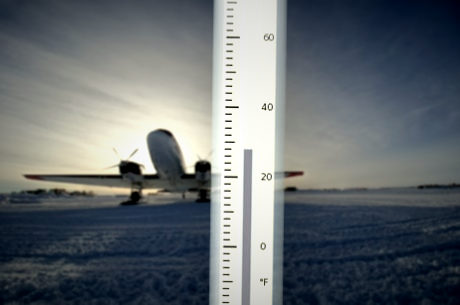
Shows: 28 °F
